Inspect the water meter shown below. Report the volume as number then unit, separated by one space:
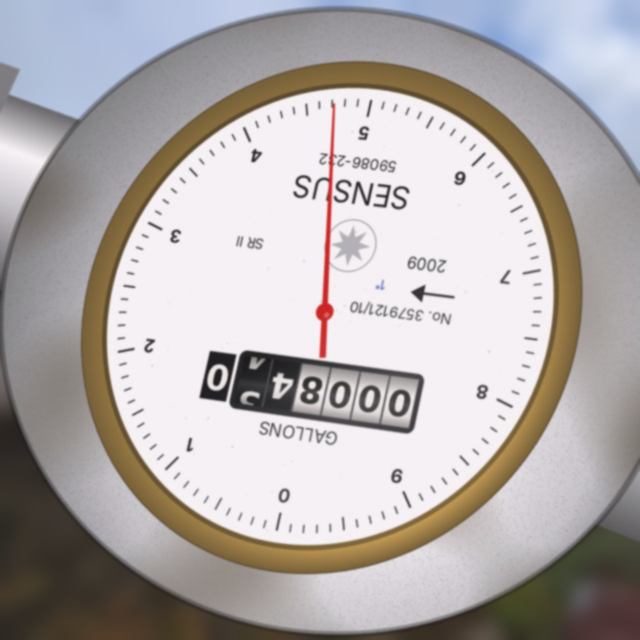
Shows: 8434.7 gal
